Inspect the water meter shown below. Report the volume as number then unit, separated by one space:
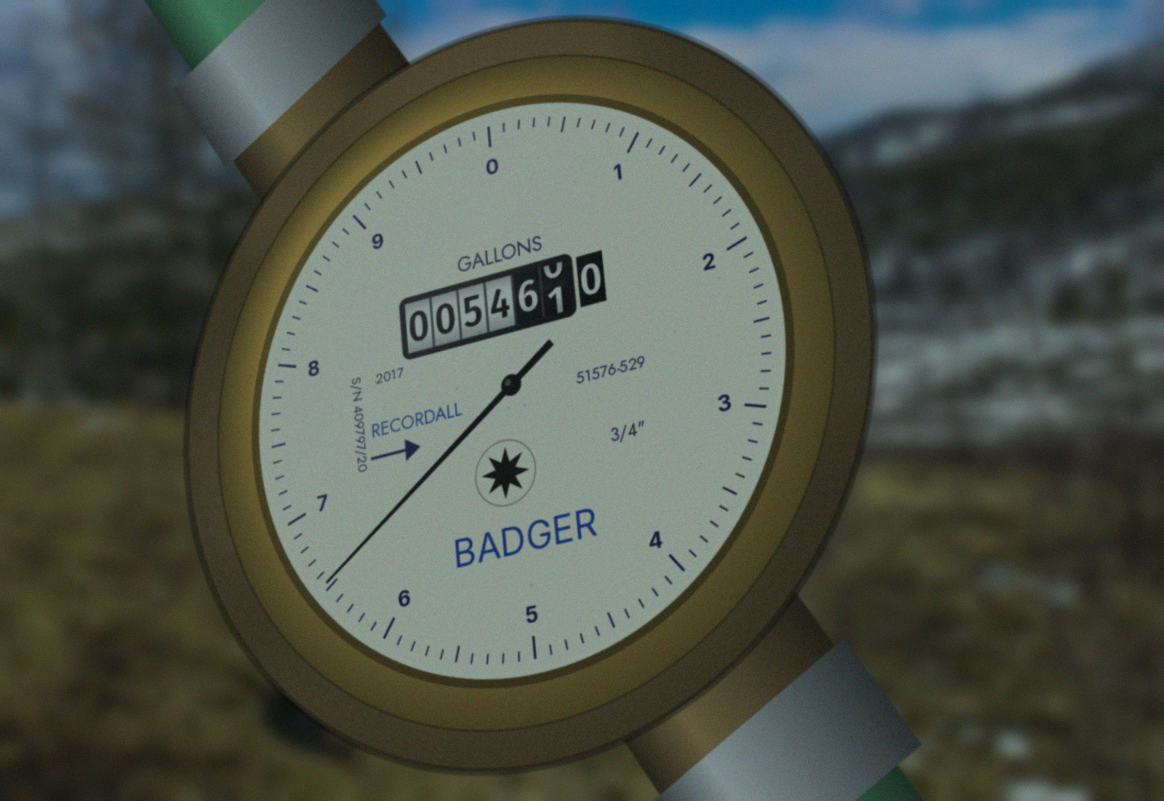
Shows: 54606.5 gal
